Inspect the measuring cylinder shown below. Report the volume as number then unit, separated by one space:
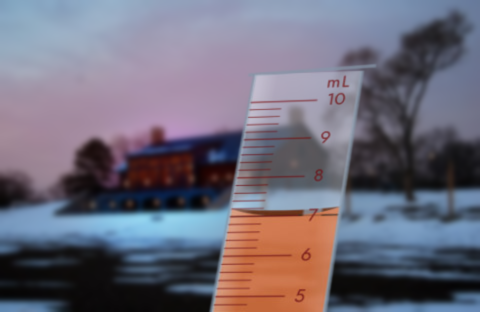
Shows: 7 mL
